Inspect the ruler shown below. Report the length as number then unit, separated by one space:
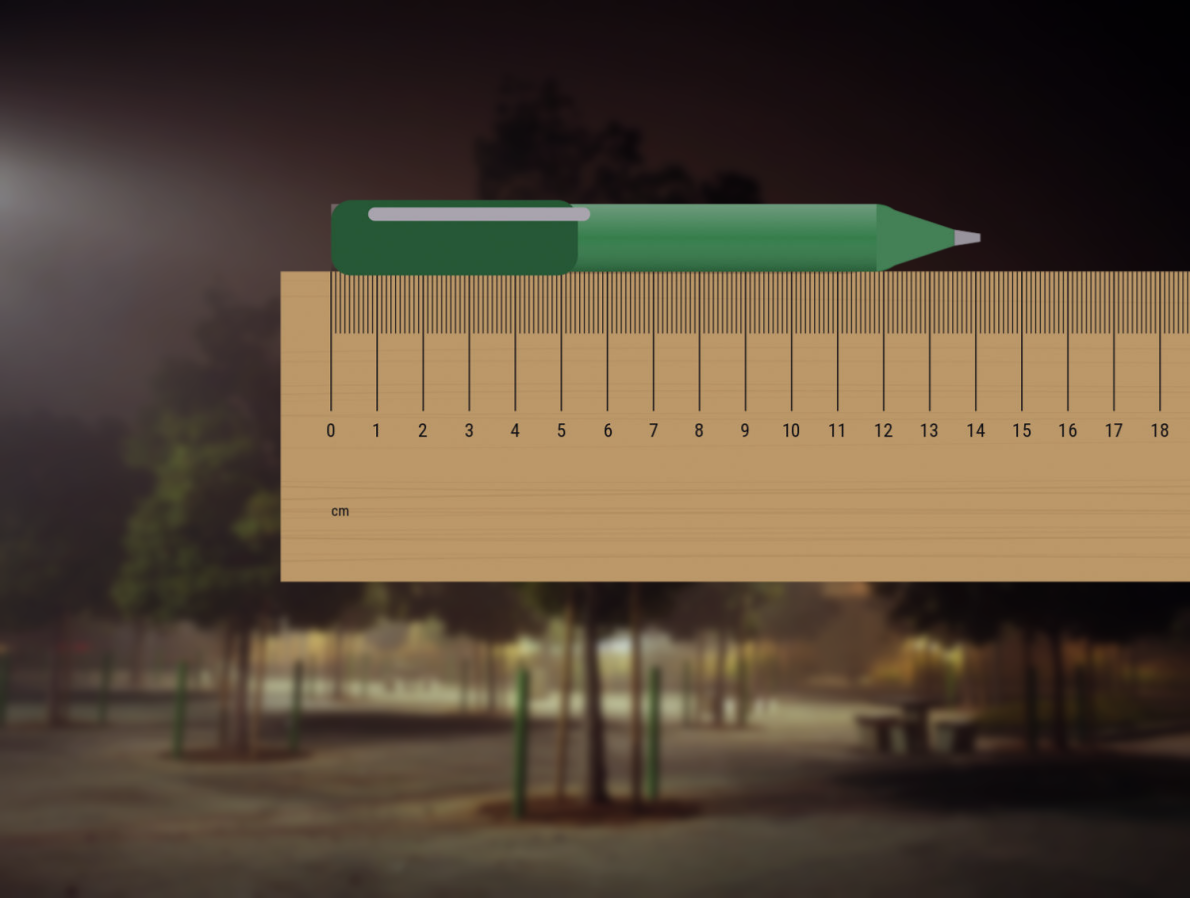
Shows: 14.1 cm
